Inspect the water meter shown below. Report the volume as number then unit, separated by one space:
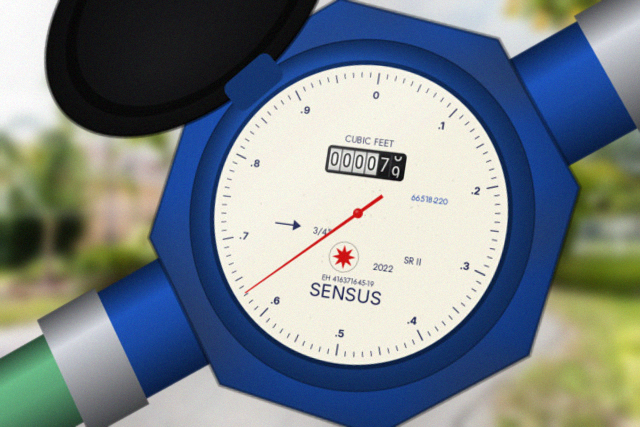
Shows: 78.63 ft³
